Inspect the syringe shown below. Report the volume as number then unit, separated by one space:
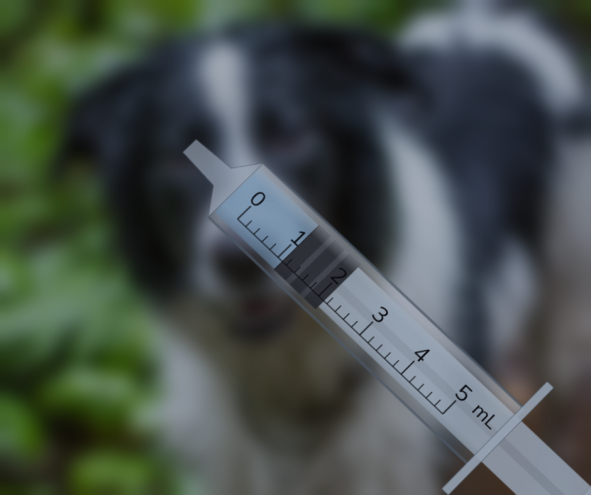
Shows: 1.1 mL
